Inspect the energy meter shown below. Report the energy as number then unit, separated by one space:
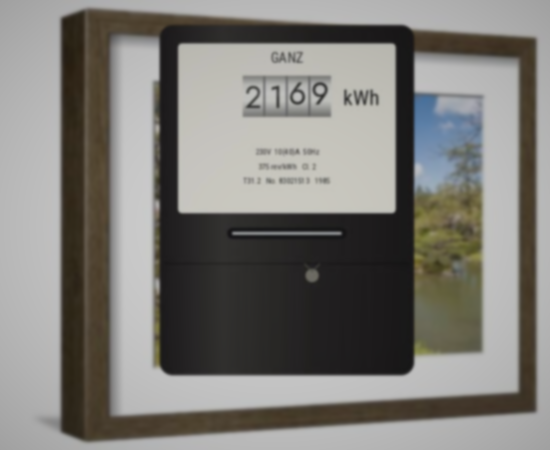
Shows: 2169 kWh
